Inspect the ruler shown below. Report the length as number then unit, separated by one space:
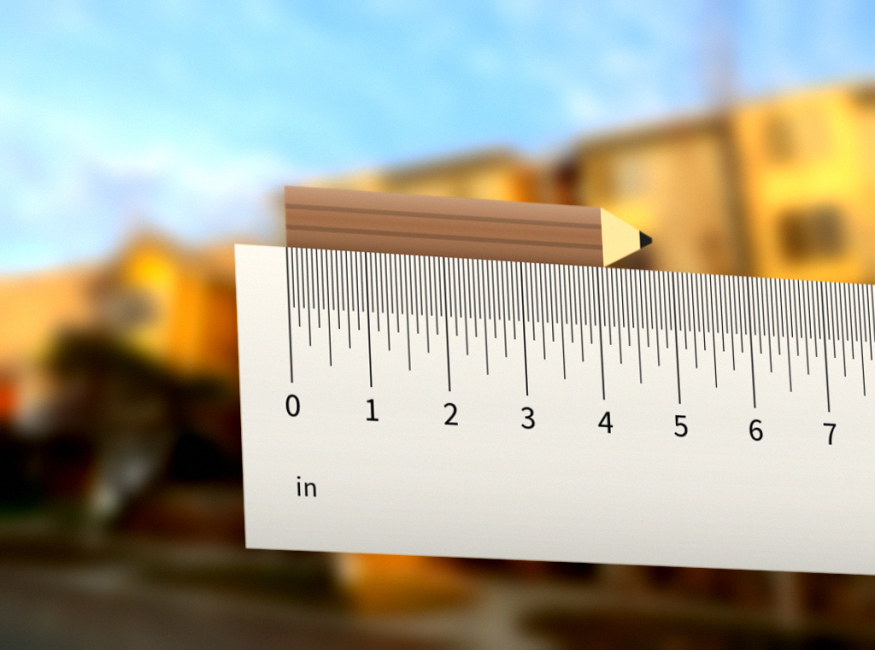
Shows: 4.75 in
